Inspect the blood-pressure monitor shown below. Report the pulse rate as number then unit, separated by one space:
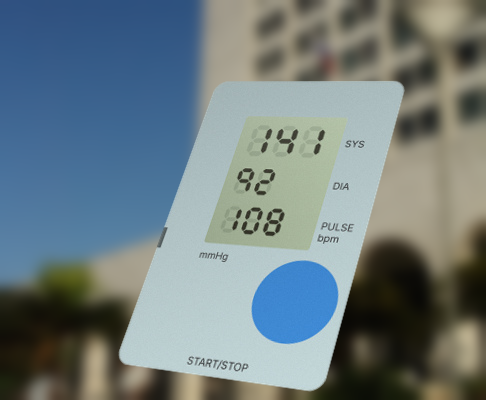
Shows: 108 bpm
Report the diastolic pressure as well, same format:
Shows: 92 mmHg
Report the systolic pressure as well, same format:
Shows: 141 mmHg
